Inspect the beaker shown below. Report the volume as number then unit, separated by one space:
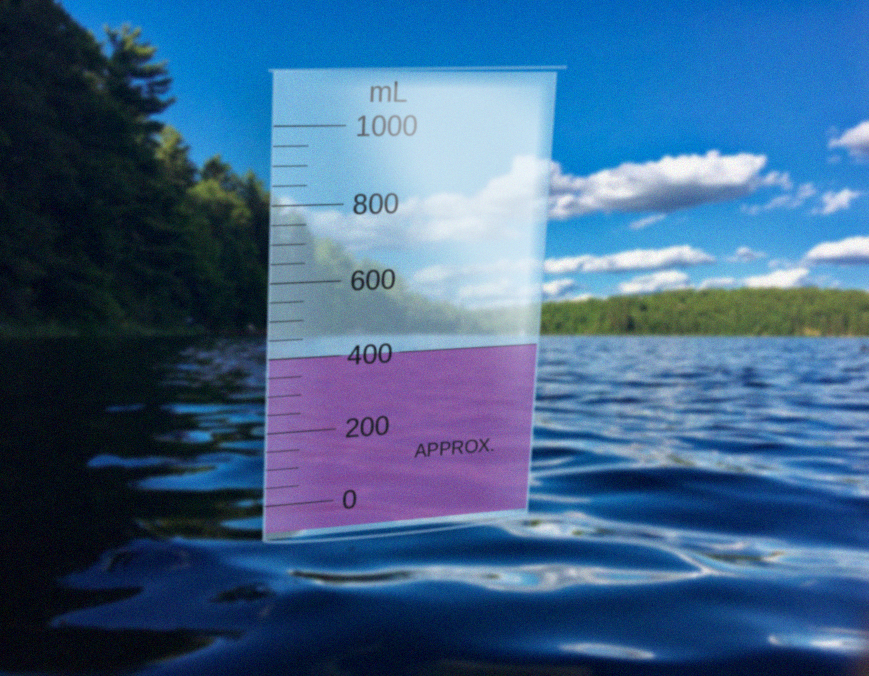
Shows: 400 mL
